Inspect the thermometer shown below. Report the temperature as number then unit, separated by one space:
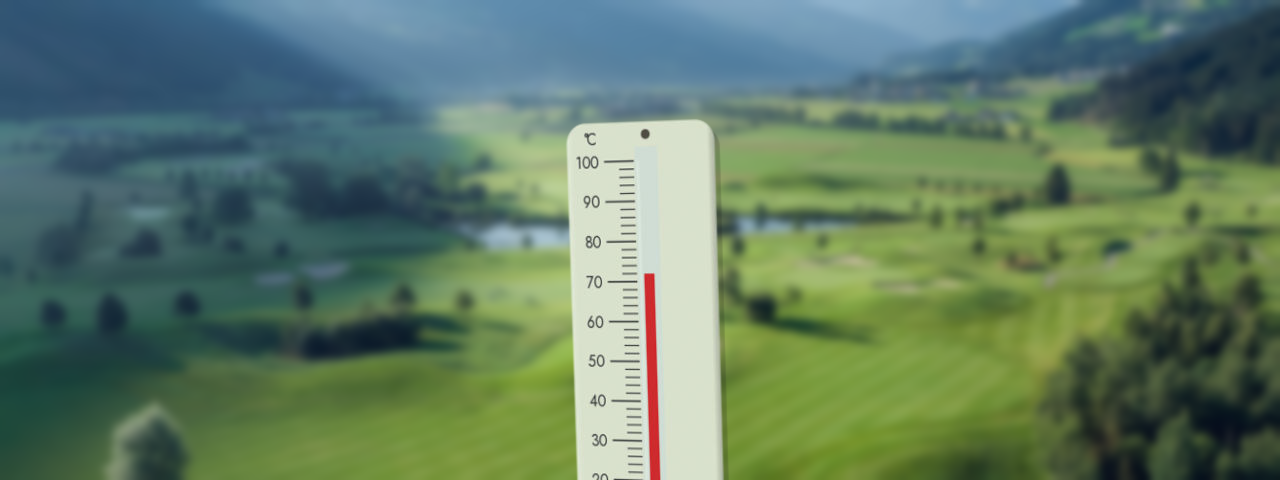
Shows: 72 °C
